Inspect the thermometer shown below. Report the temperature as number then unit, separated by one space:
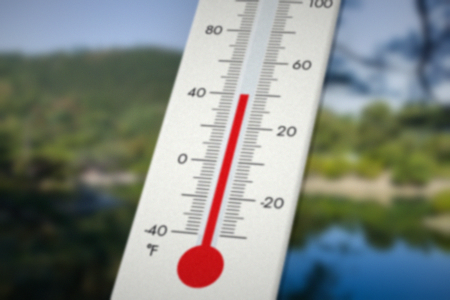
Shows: 40 °F
